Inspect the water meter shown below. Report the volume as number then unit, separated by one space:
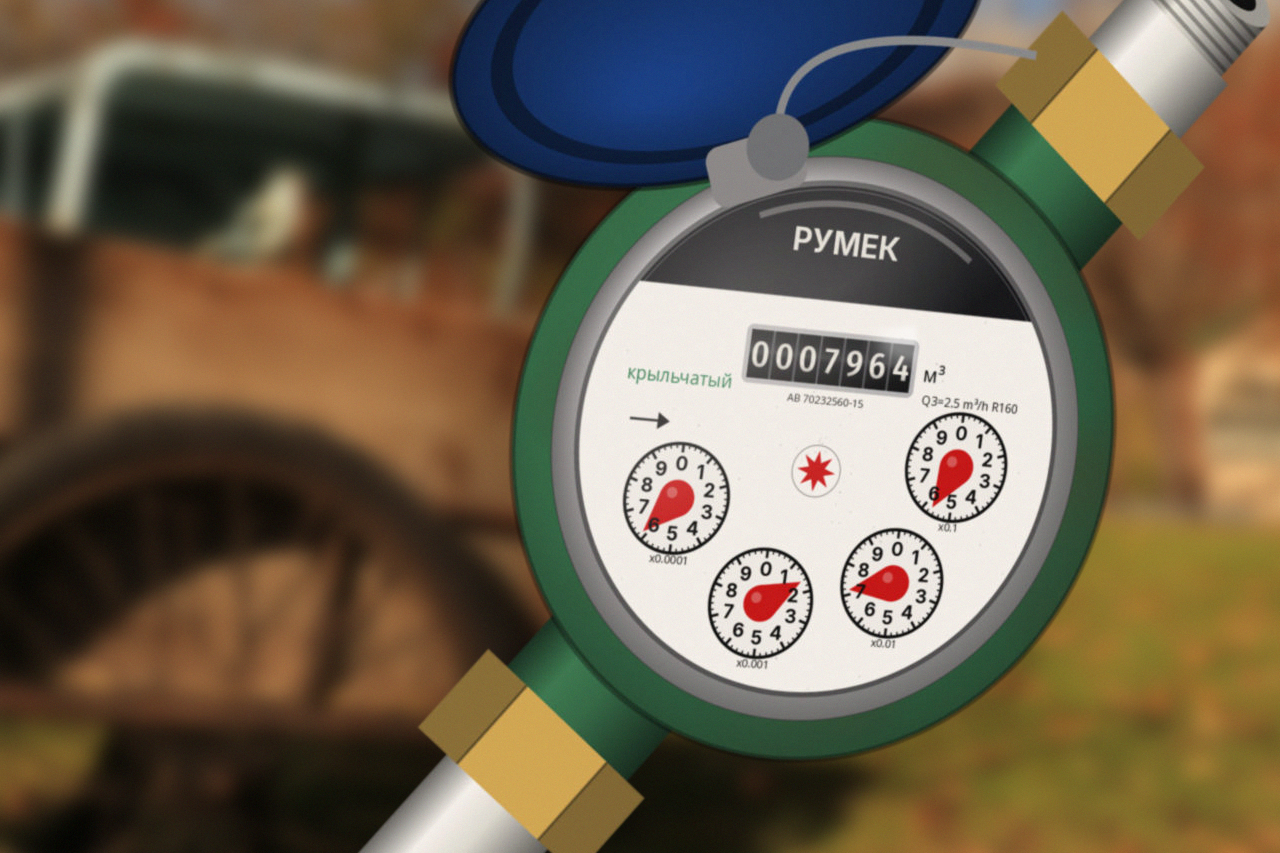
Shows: 7964.5716 m³
